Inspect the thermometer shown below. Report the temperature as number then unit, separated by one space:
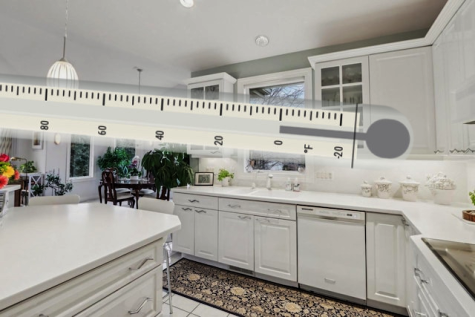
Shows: 0 °F
